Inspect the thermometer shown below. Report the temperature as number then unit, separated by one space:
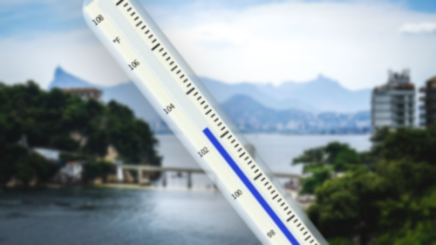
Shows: 102.6 °F
